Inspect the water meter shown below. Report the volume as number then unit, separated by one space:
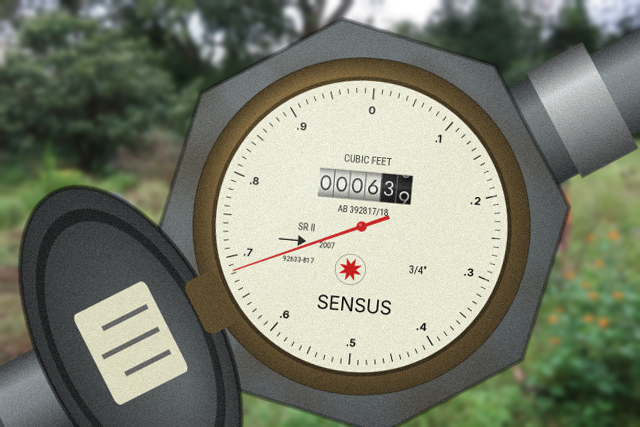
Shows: 638.68 ft³
